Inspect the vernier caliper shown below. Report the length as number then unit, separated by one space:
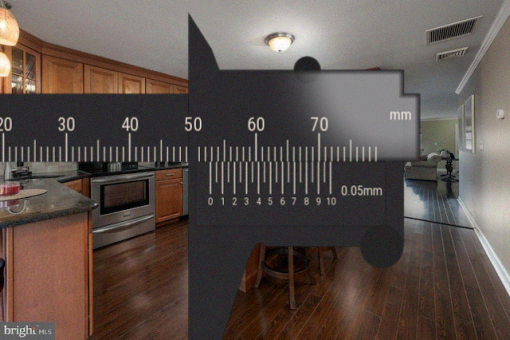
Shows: 52.8 mm
